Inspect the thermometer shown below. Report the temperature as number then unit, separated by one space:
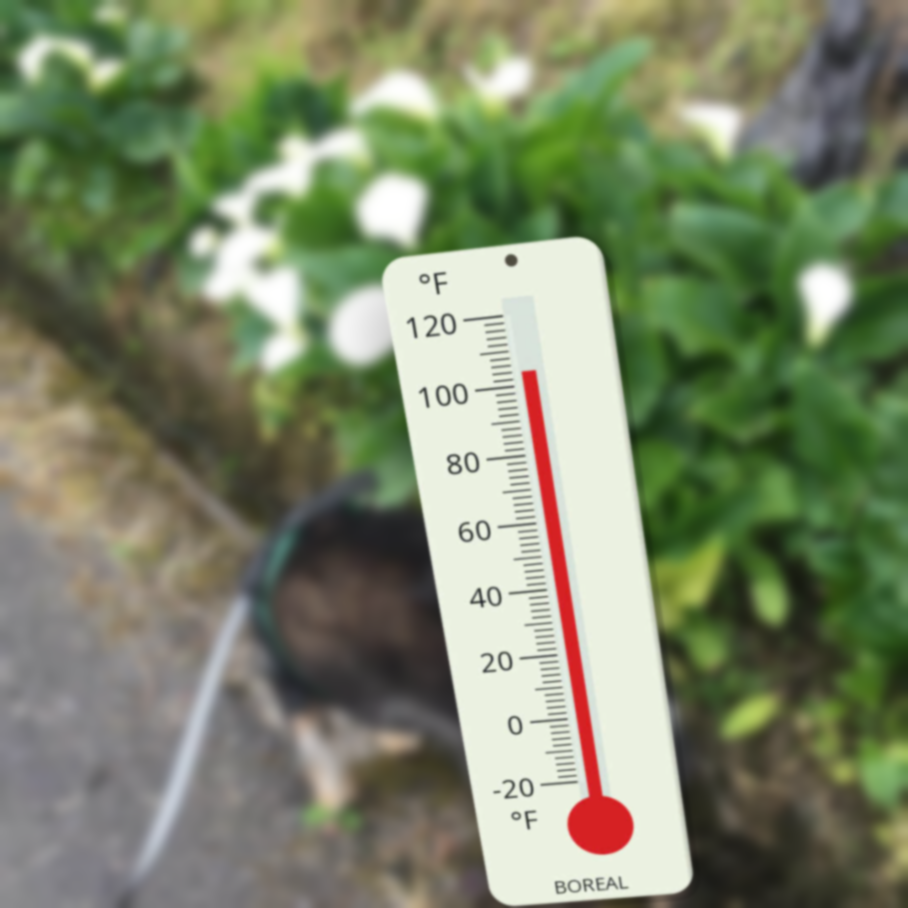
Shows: 104 °F
